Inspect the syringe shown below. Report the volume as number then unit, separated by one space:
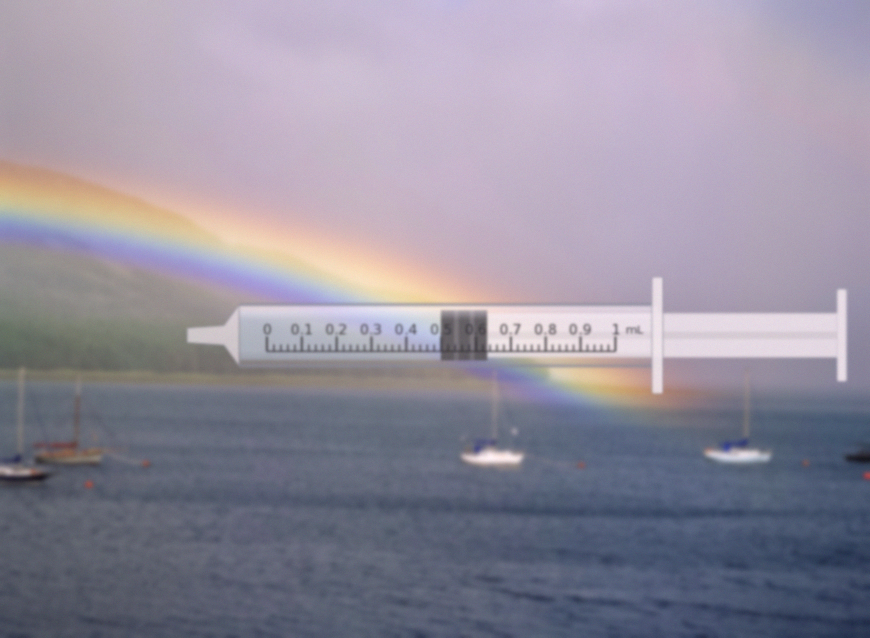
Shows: 0.5 mL
